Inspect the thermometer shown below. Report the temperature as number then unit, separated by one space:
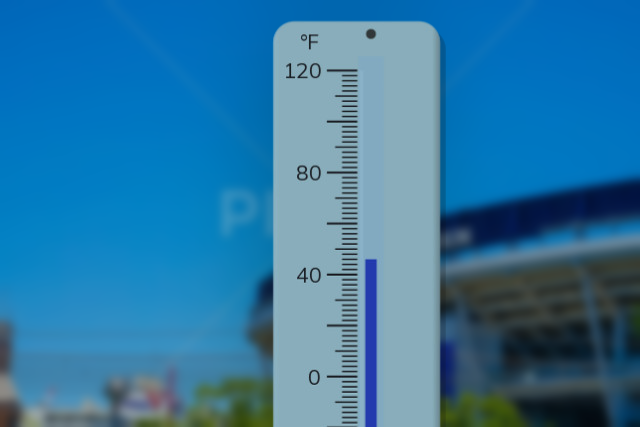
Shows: 46 °F
